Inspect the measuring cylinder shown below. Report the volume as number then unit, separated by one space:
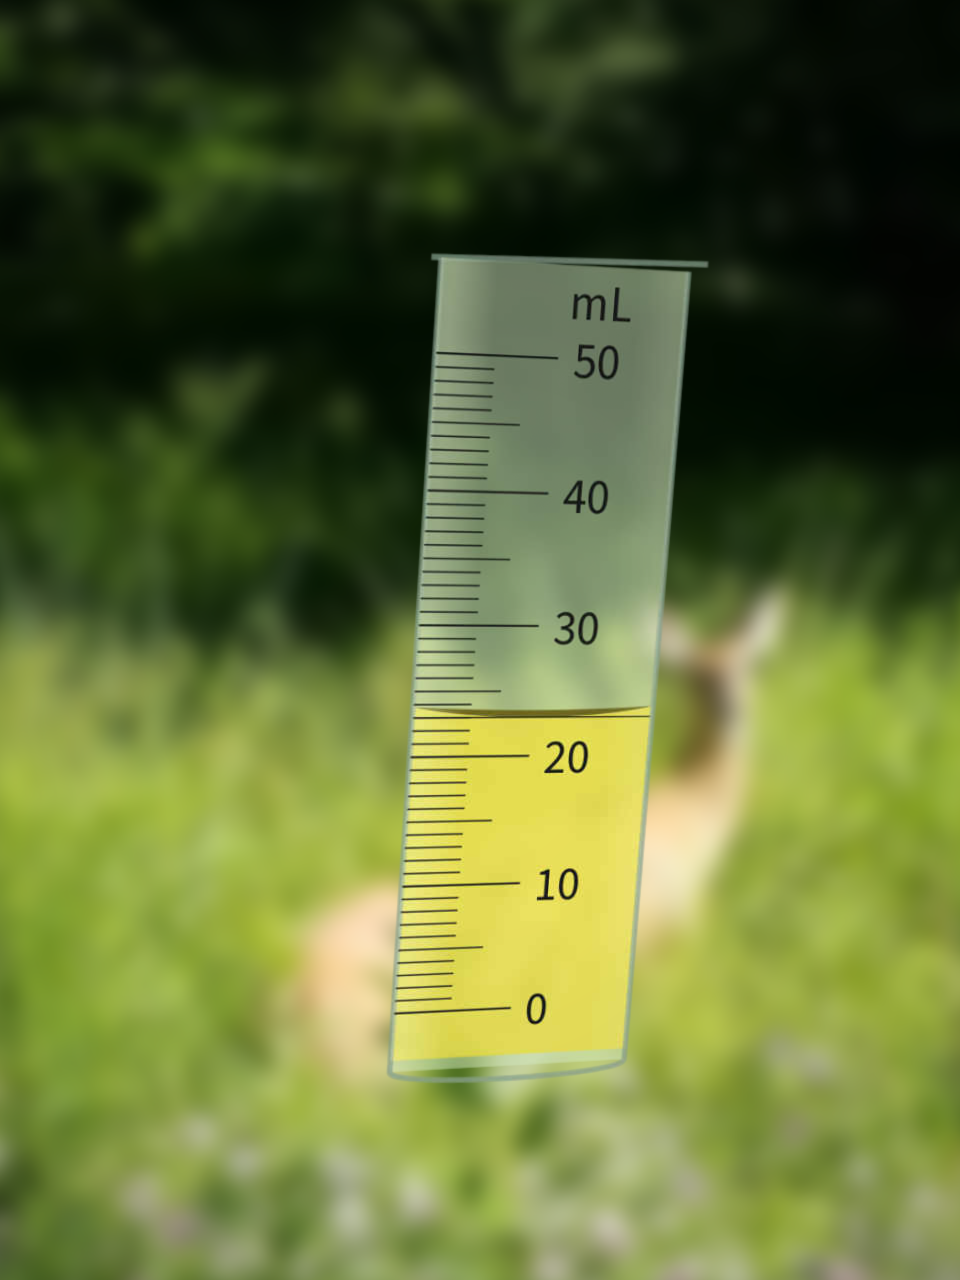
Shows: 23 mL
